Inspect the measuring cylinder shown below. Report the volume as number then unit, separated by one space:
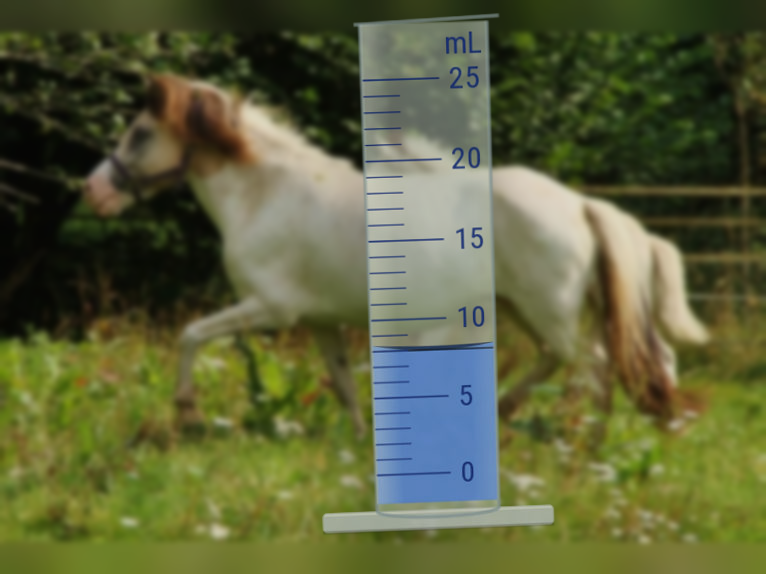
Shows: 8 mL
